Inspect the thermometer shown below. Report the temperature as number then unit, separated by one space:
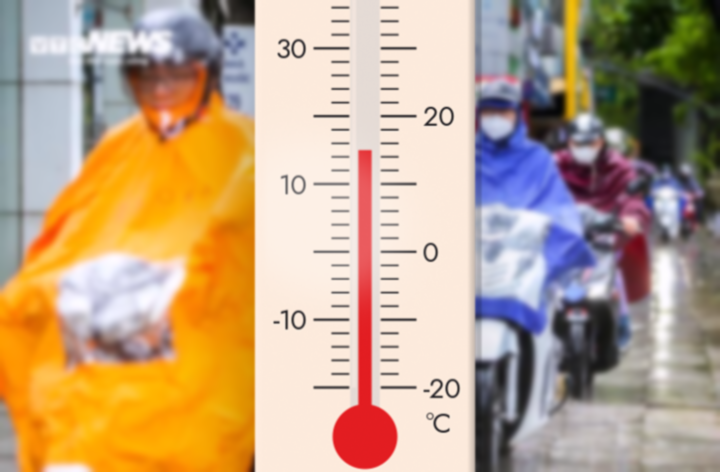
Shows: 15 °C
